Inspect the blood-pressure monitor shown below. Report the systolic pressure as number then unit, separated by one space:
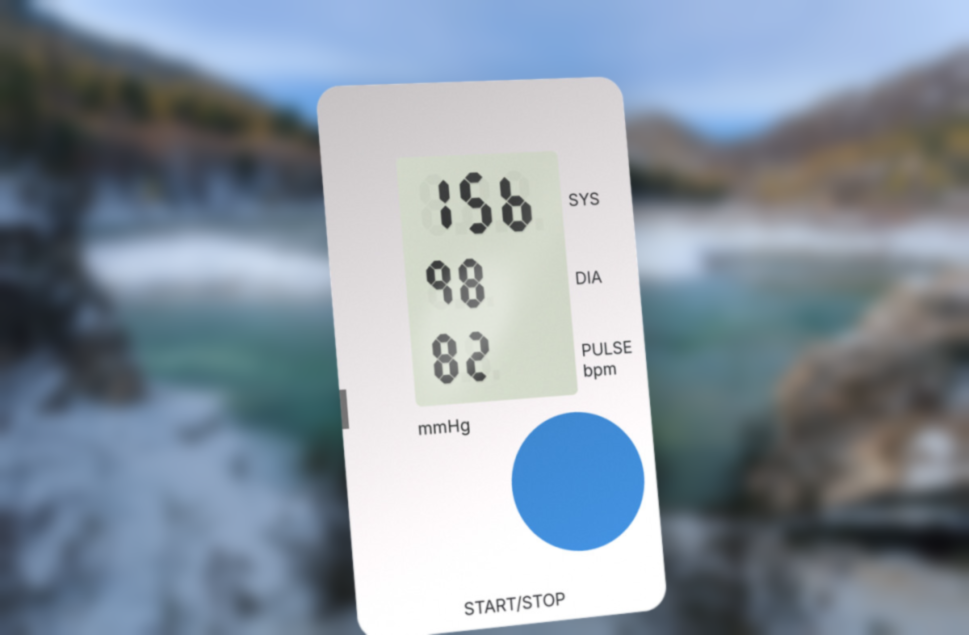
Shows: 156 mmHg
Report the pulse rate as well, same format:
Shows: 82 bpm
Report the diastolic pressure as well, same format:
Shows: 98 mmHg
